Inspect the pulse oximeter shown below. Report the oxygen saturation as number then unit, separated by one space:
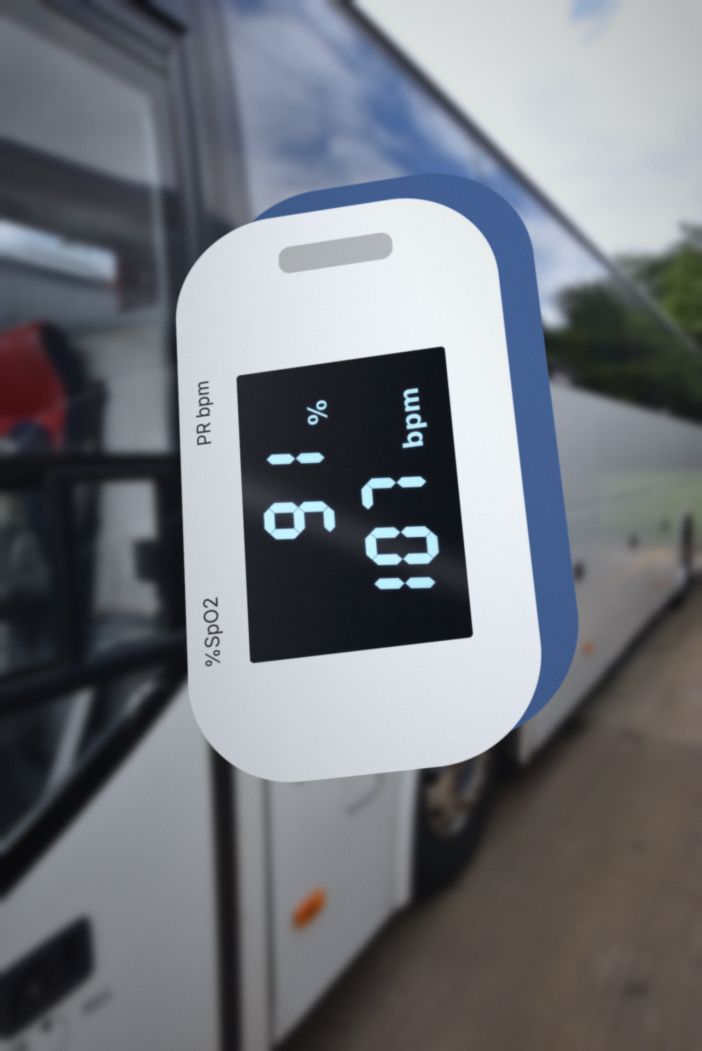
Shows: 91 %
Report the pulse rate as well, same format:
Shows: 107 bpm
